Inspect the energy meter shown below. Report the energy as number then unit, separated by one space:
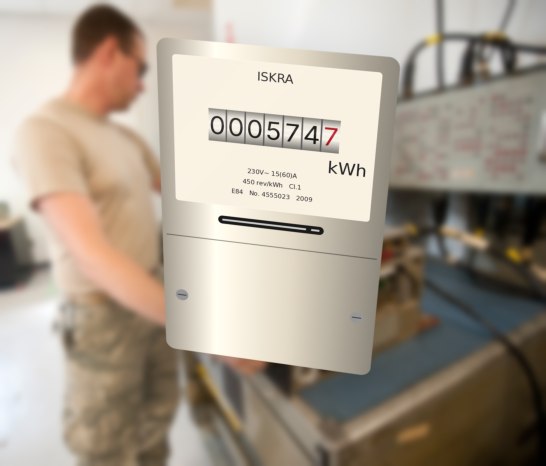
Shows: 574.7 kWh
